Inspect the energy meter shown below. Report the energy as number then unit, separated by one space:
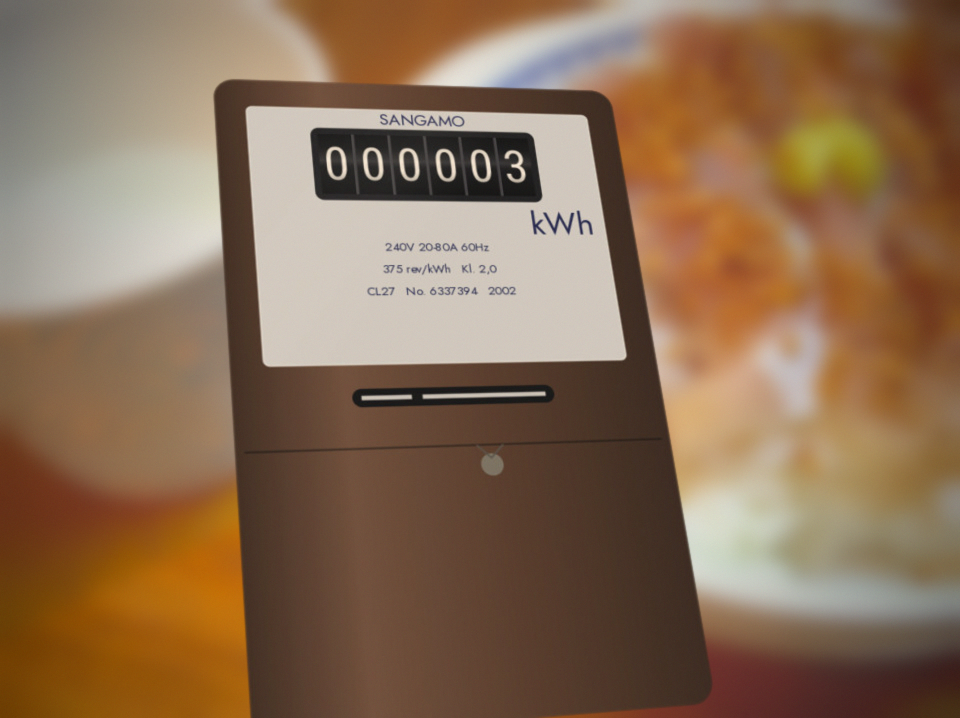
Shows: 3 kWh
